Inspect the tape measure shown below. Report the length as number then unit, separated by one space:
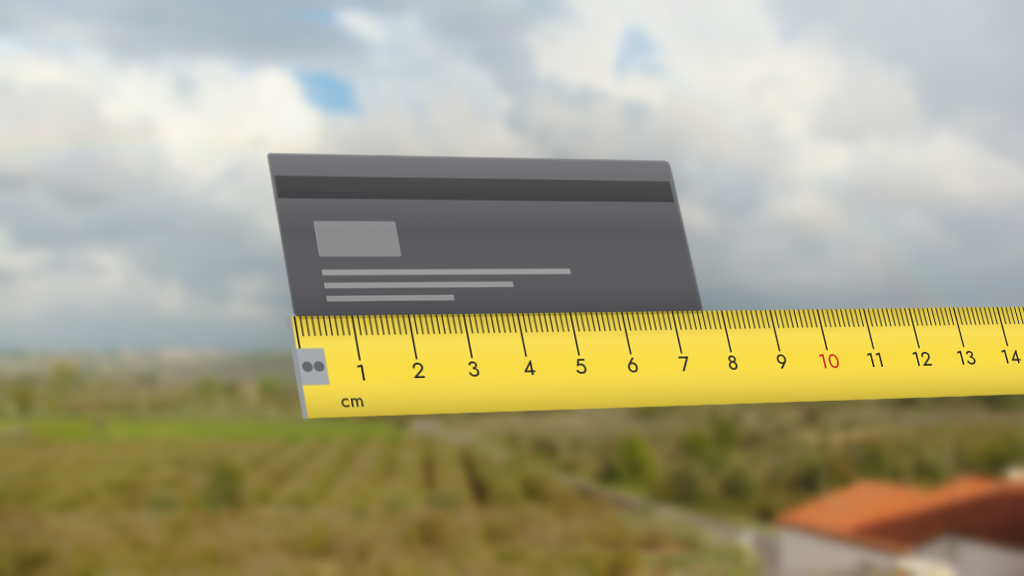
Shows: 7.6 cm
